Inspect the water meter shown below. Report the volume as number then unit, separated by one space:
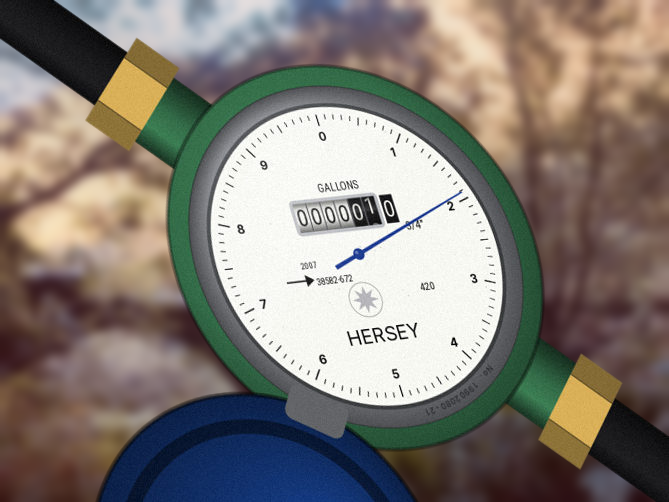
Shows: 11.9 gal
